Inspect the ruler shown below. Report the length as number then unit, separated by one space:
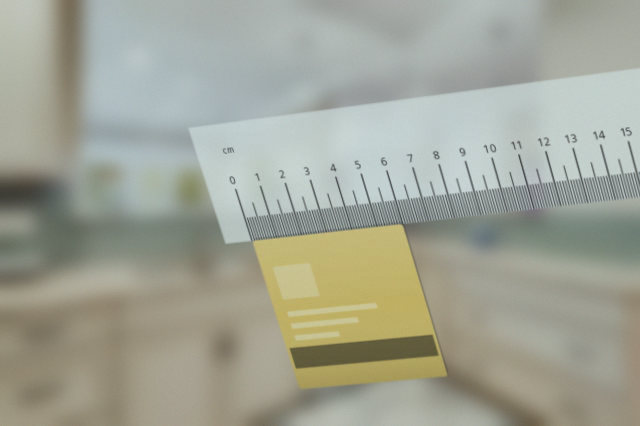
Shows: 6 cm
